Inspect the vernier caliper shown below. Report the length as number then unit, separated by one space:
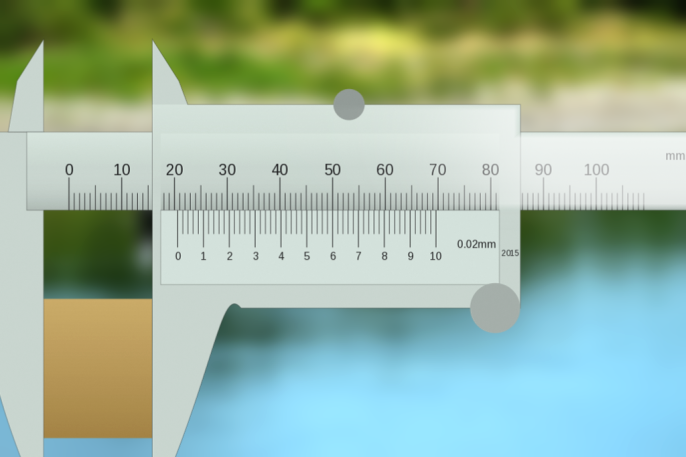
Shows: 20.6 mm
